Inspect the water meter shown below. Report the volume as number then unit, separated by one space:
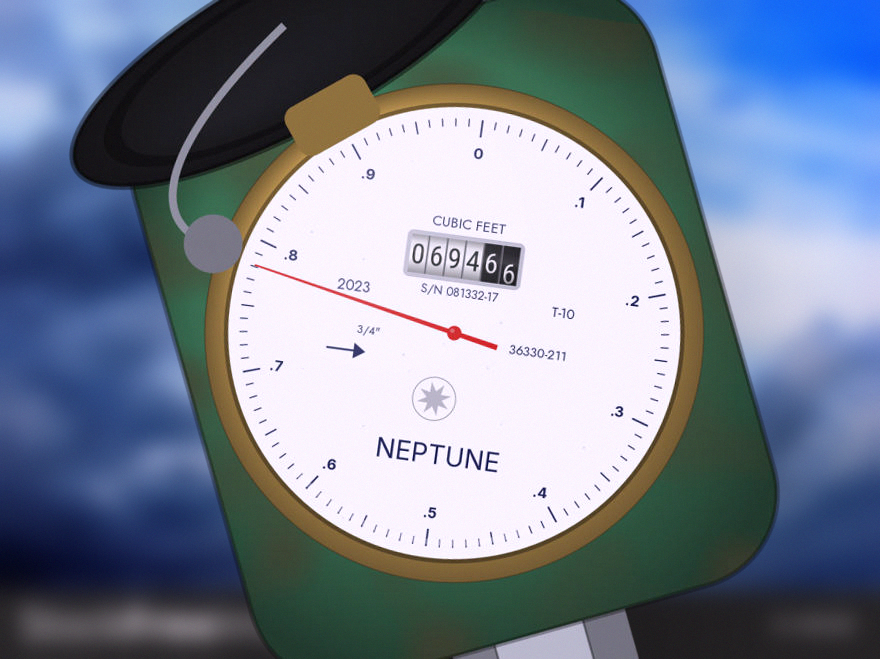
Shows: 69465.78 ft³
